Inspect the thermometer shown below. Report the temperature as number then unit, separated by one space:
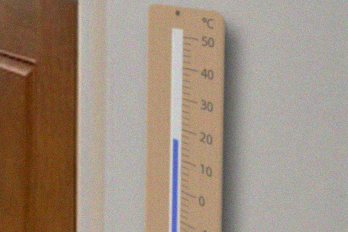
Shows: 16 °C
